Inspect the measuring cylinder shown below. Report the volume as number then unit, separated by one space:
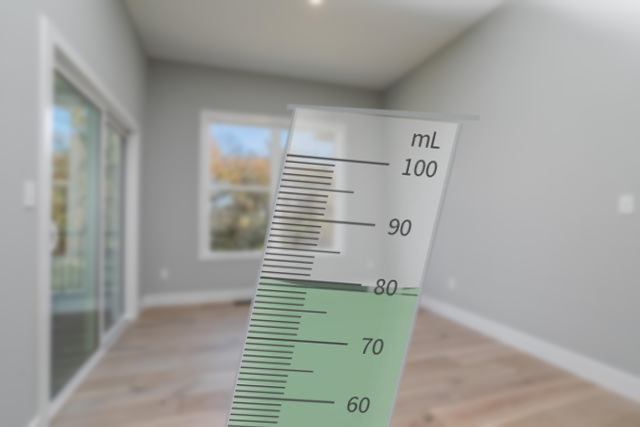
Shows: 79 mL
